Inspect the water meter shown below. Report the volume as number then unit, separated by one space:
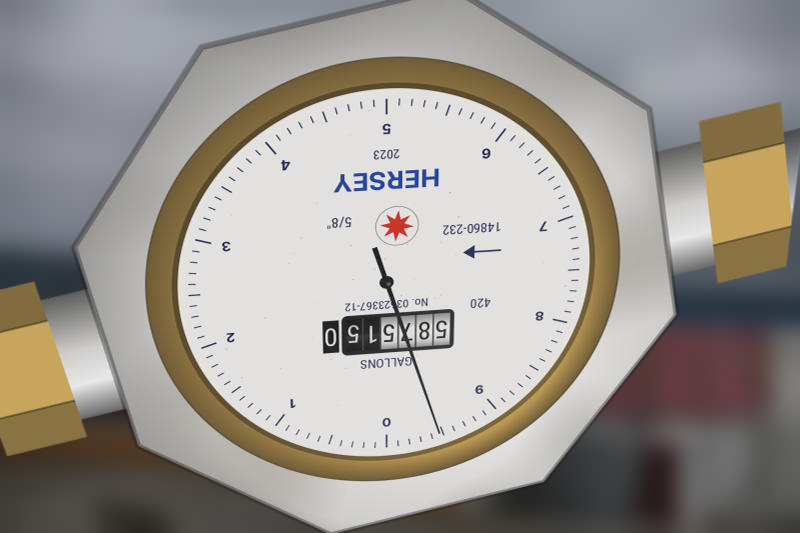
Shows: 5875149.5 gal
